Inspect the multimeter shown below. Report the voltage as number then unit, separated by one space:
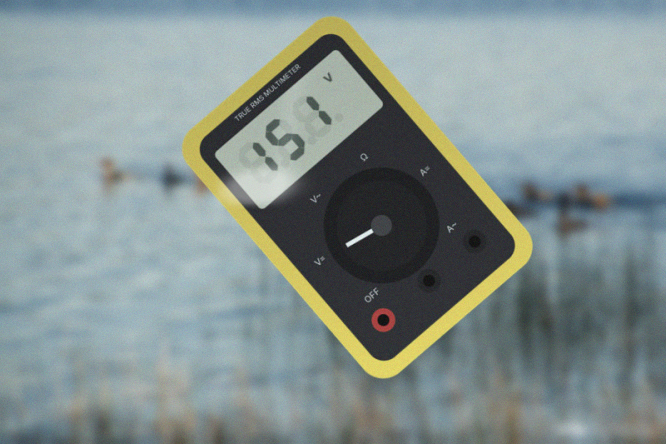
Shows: 151 V
